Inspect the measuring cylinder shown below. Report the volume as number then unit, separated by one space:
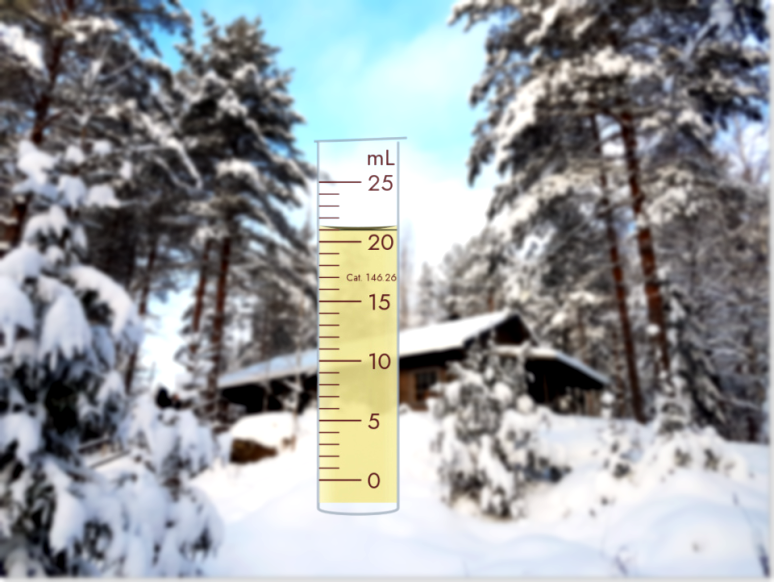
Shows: 21 mL
